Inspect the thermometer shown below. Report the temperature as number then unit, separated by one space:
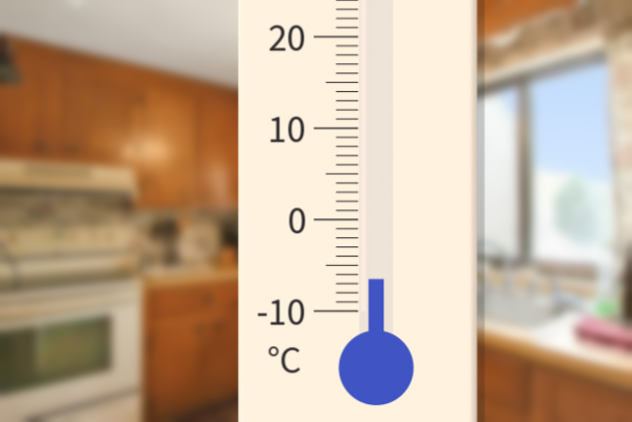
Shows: -6.5 °C
